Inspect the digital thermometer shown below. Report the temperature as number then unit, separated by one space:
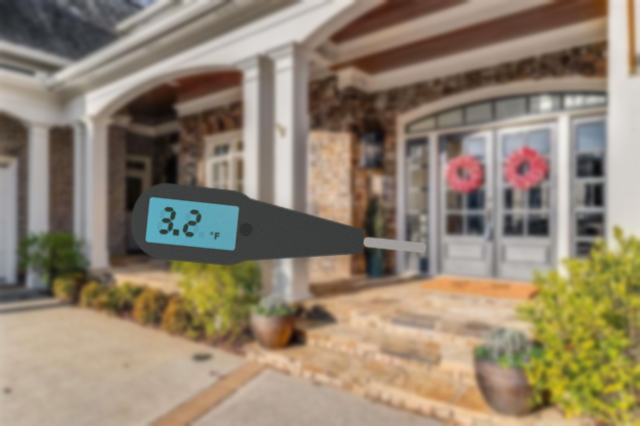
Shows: 3.2 °F
